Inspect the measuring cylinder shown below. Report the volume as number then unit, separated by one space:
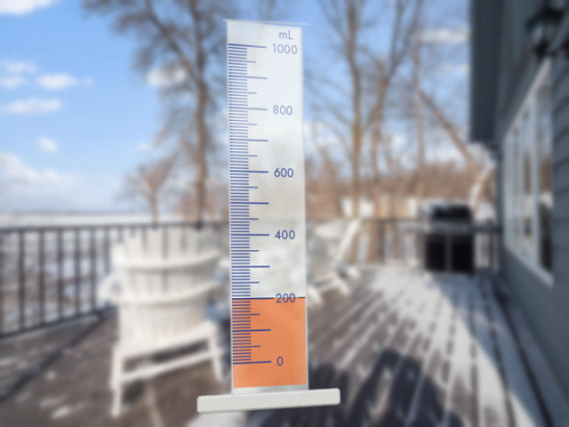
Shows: 200 mL
